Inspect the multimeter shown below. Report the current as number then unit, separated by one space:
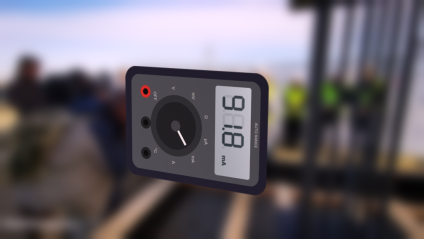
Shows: 91.8 mA
